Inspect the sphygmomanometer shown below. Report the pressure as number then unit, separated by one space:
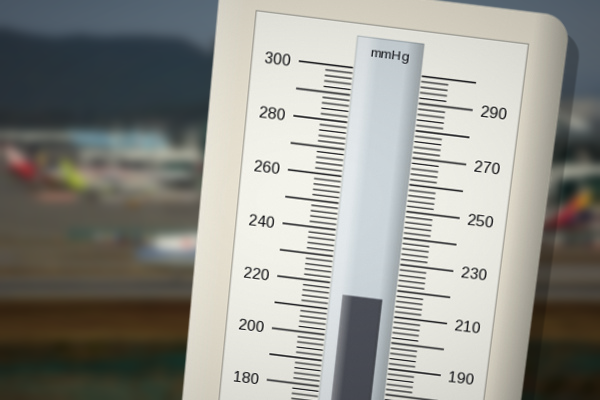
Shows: 216 mmHg
